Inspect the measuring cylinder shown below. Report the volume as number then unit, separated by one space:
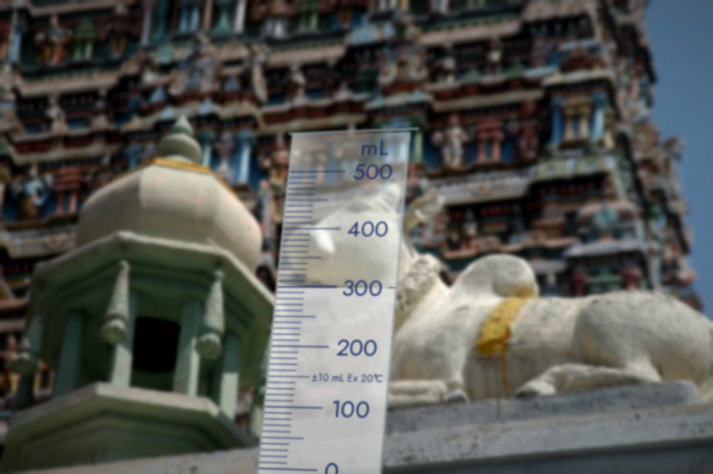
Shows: 300 mL
